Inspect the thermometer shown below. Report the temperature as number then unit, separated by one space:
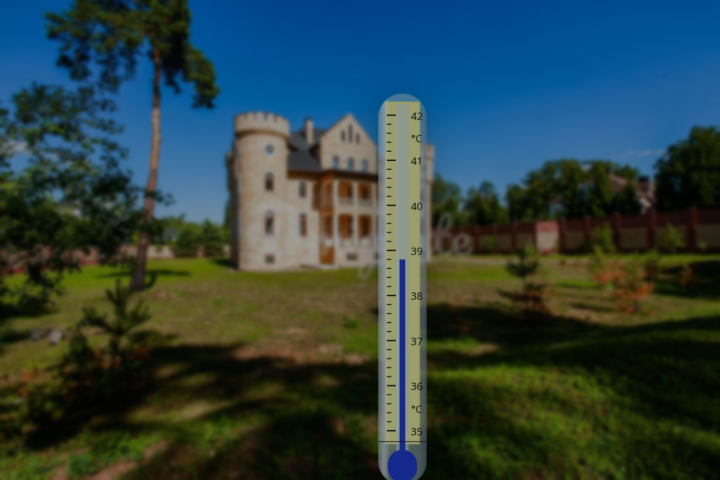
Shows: 38.8 °C
